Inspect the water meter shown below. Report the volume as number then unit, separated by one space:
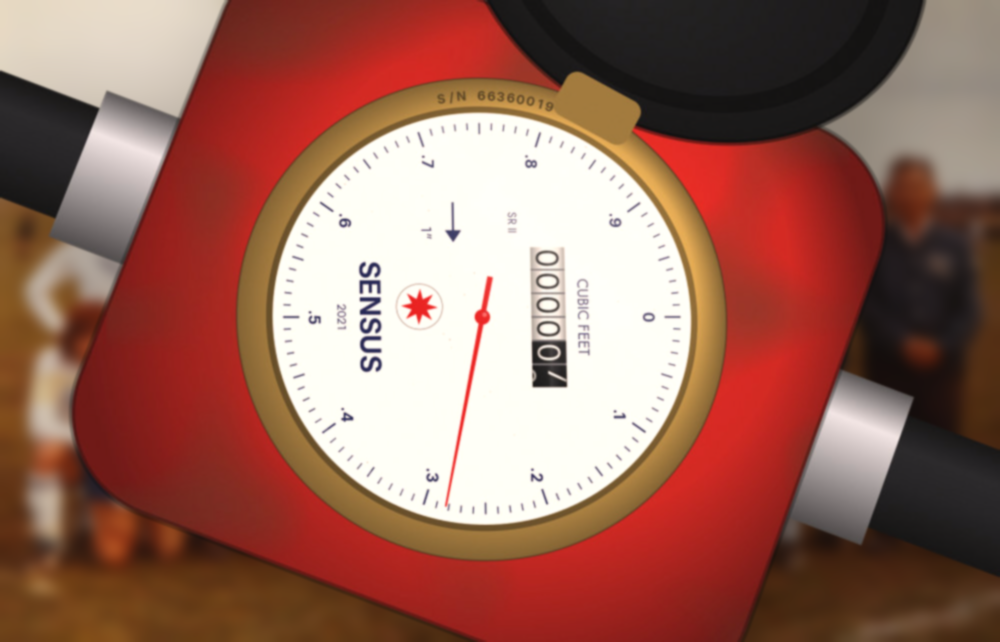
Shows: 7.28 ft³
